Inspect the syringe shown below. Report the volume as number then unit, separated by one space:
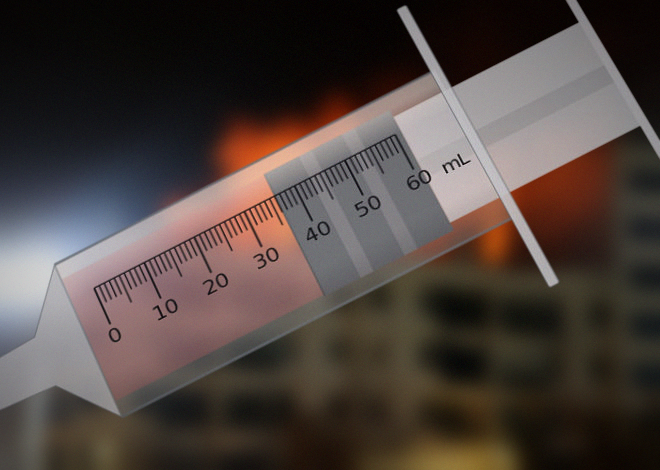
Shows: 36 mL
